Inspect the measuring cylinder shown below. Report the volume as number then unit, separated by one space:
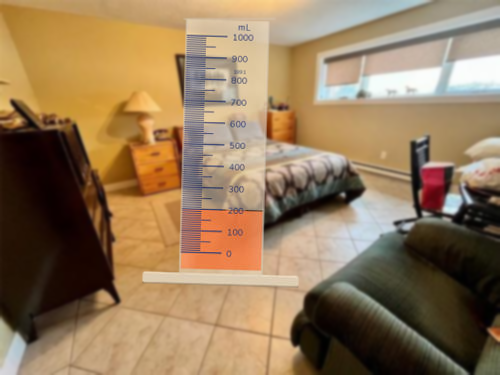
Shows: 200 mL
